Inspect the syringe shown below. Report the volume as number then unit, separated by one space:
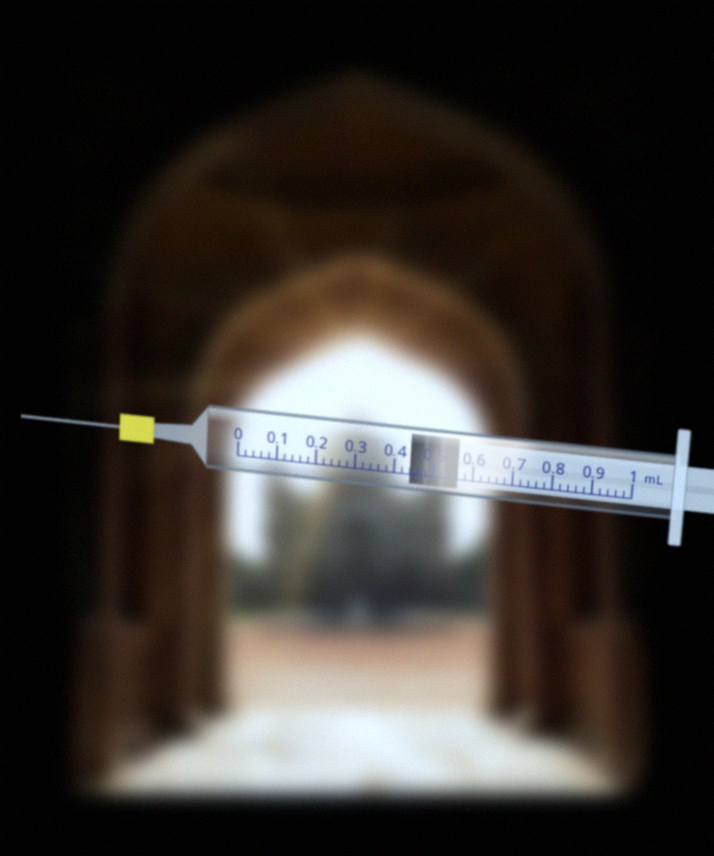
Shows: 0.44 mL
